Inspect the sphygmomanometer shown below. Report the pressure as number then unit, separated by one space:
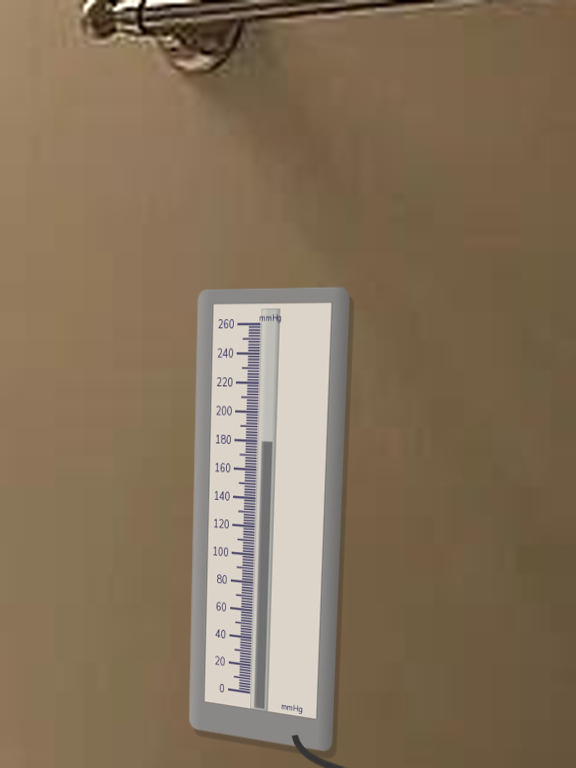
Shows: 180 mmHg
